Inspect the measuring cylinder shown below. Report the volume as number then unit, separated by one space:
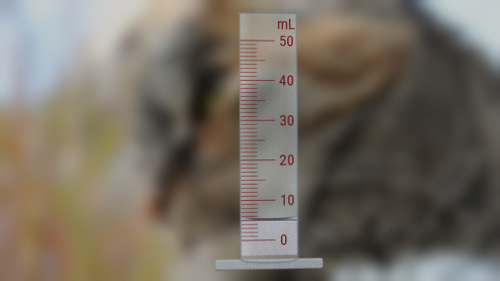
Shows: 5 mL
